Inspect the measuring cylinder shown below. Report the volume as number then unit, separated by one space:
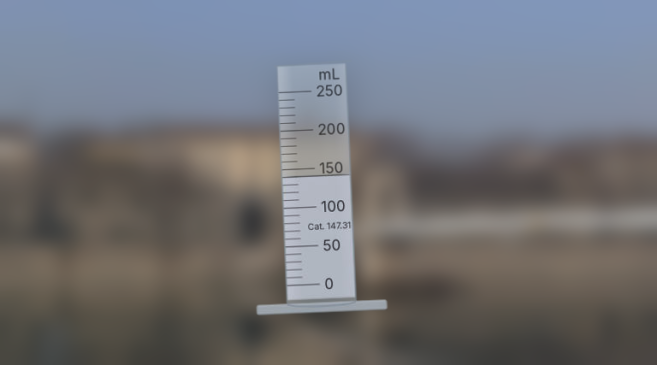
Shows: 140 mL
